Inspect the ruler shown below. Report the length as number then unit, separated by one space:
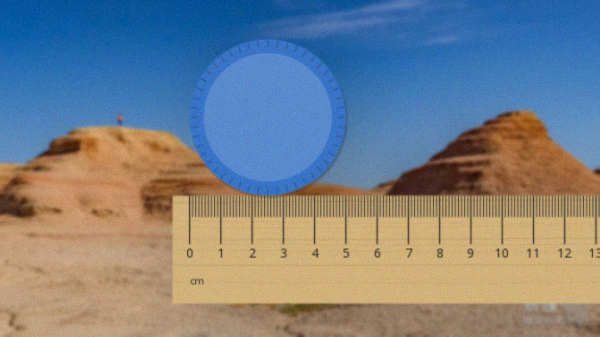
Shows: 5 cm
